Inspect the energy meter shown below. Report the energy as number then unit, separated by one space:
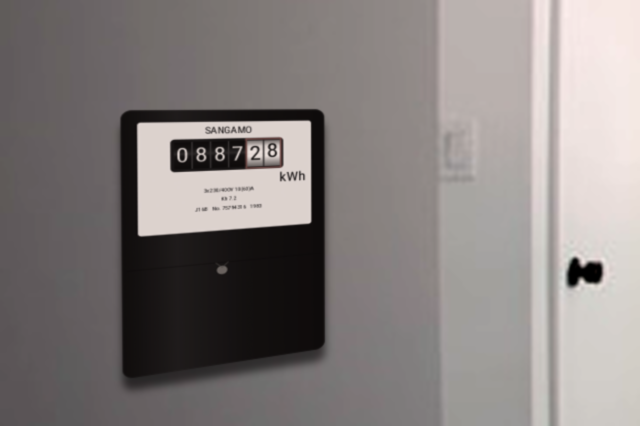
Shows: 887.28 kWh
